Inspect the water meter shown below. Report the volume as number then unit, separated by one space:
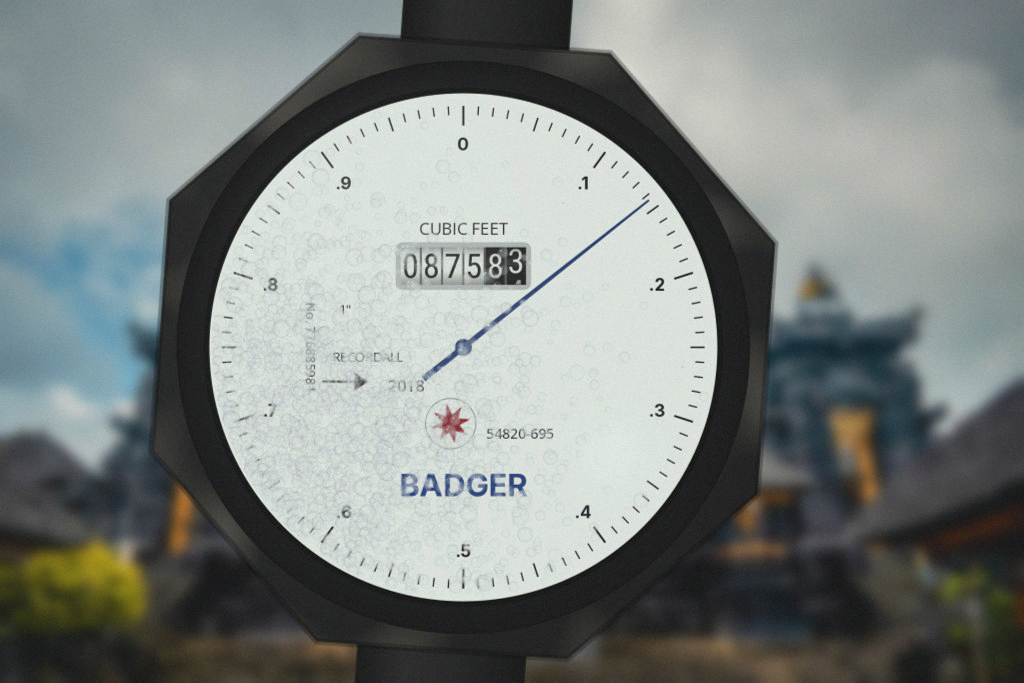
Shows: 87583.14 ft³
